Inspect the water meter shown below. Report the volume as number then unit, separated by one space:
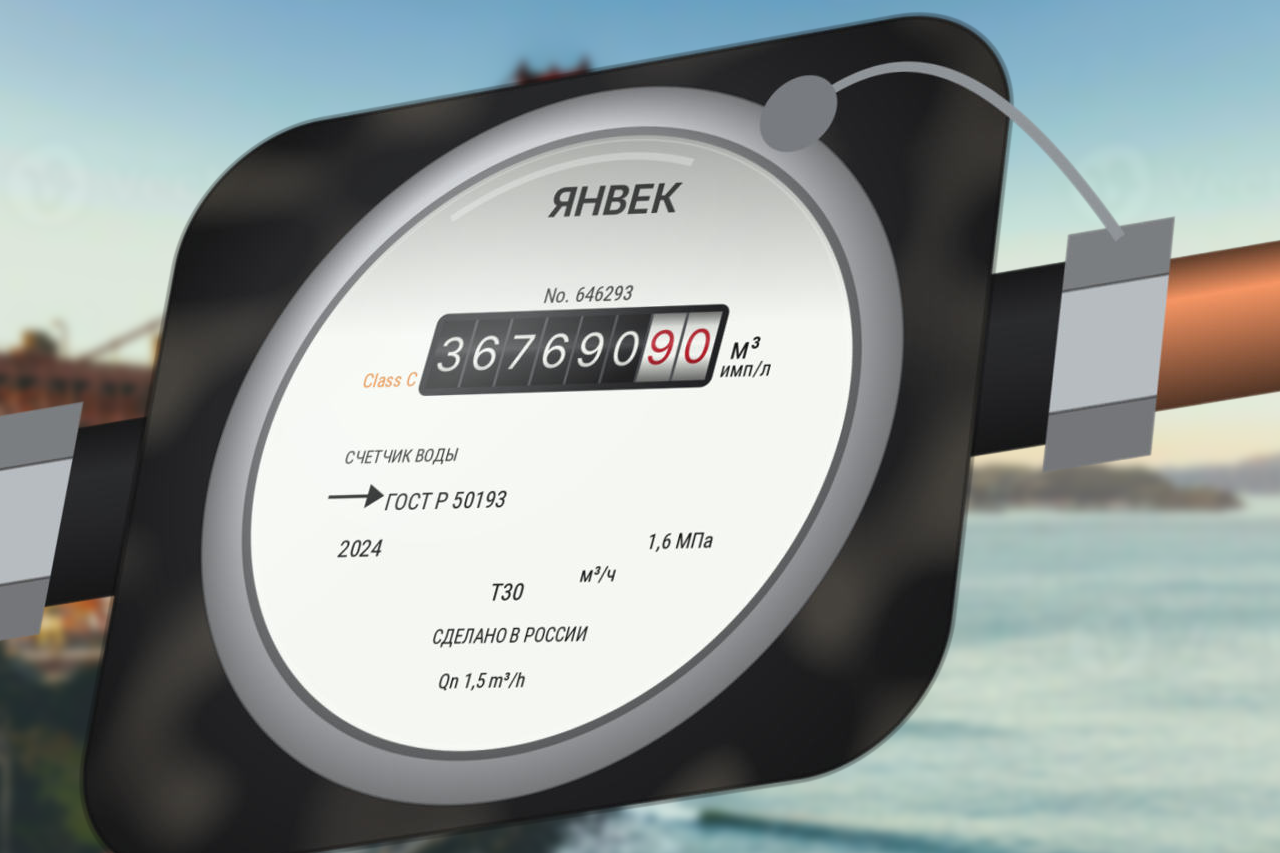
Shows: 367690.90 m³
